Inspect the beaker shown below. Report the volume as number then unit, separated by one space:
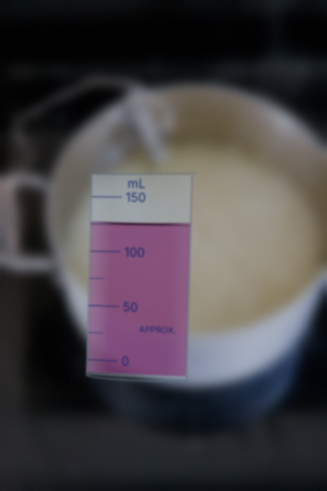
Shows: 125 mL
